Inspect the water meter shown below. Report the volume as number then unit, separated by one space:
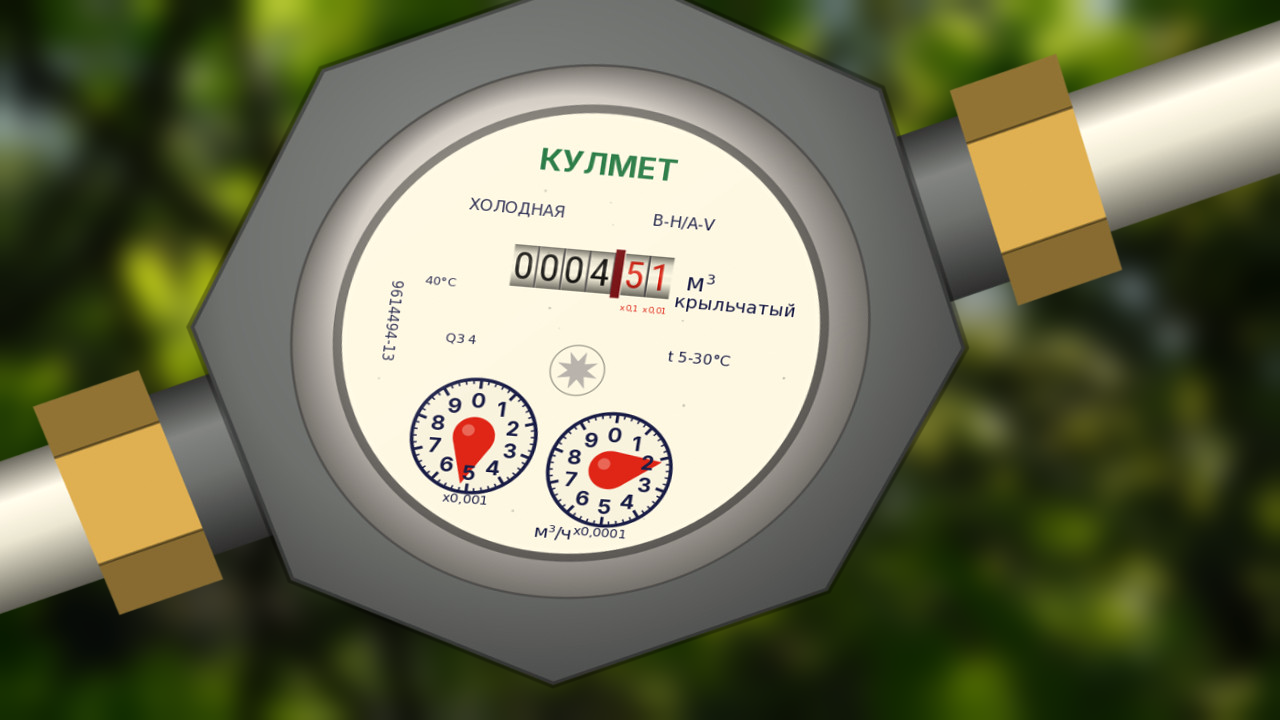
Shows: 4.5152 m³
